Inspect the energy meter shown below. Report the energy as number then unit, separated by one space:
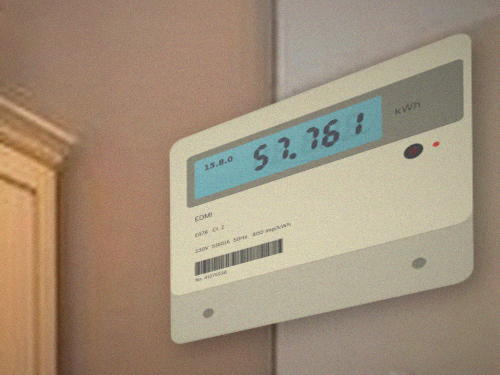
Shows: 57.761 kWh
